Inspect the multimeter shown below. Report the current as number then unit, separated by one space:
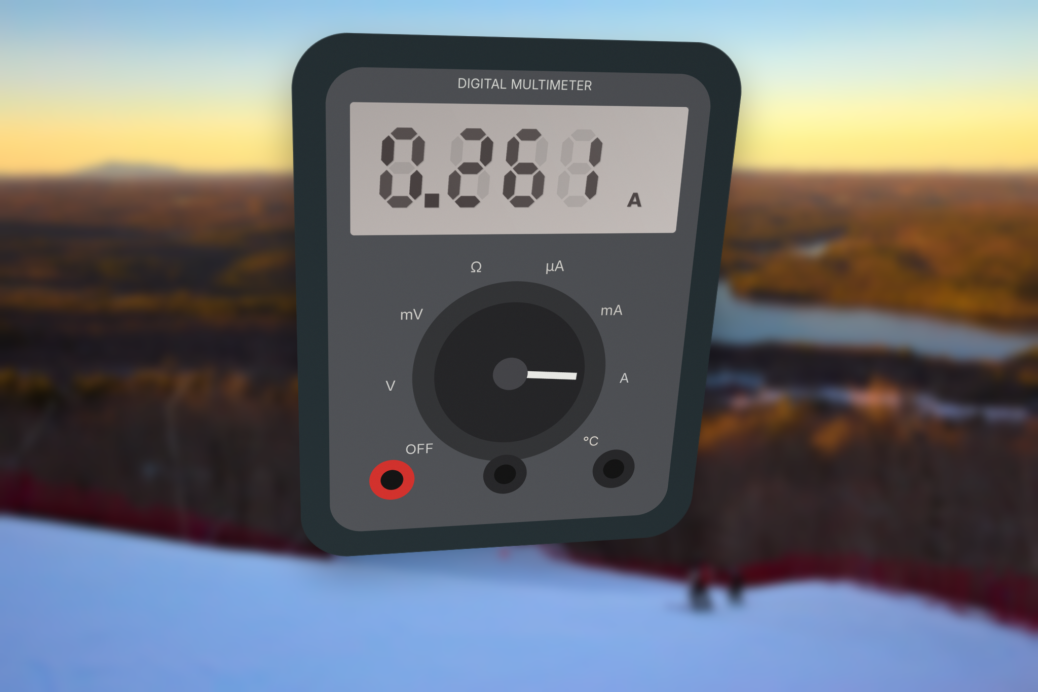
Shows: 0.261 A
